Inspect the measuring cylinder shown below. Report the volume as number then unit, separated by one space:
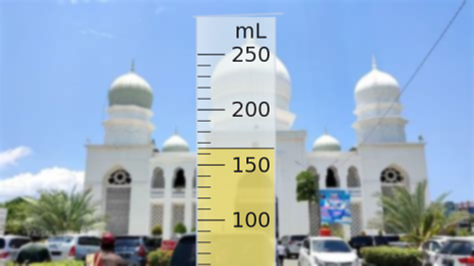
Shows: 165 mL
